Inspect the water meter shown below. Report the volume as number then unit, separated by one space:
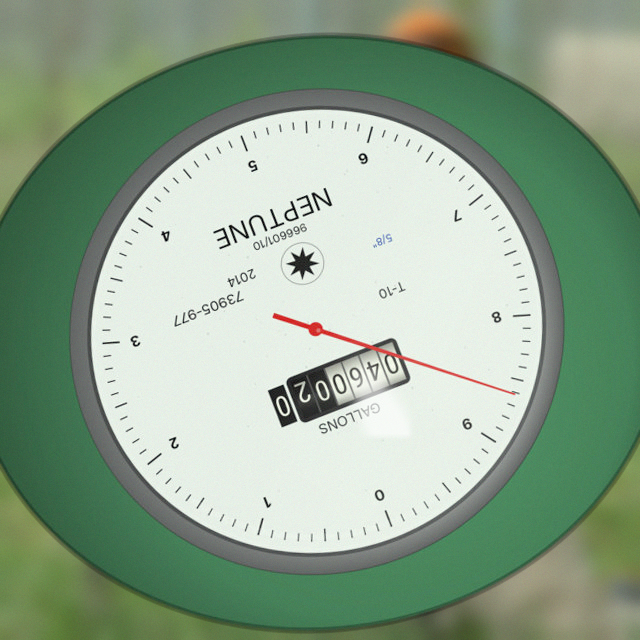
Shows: 460018.6 gal
